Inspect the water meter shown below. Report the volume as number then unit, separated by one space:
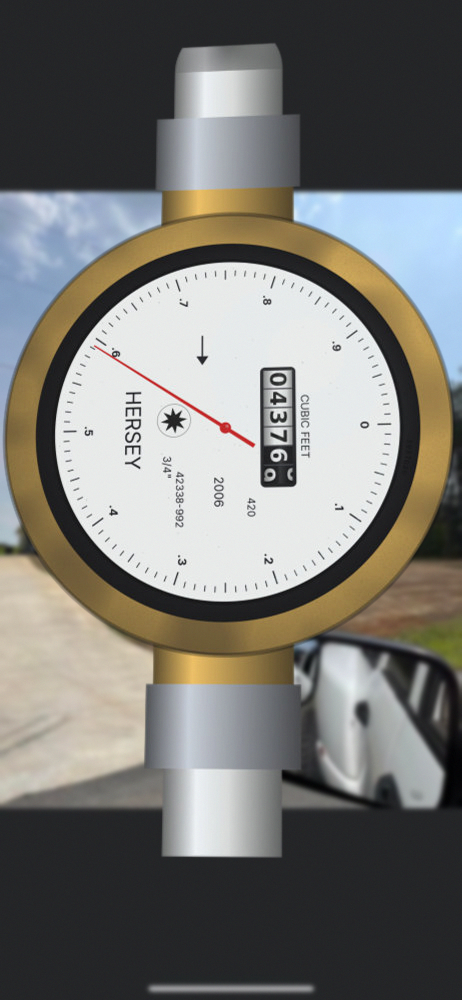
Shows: 43768.59 ft³
